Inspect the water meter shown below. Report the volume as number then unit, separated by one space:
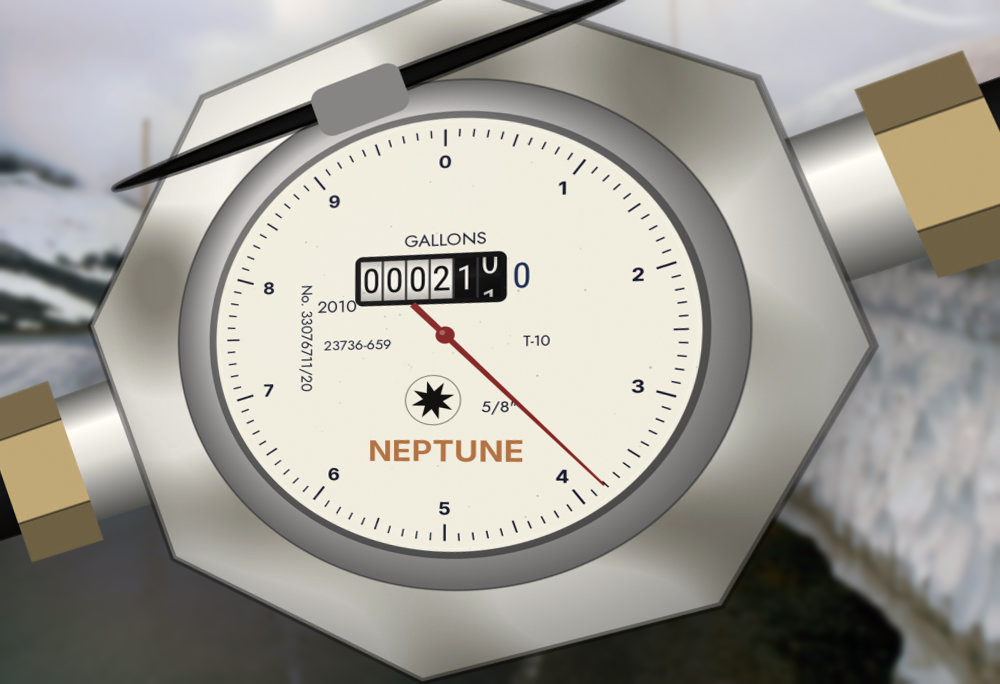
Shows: 2103.8 gal
